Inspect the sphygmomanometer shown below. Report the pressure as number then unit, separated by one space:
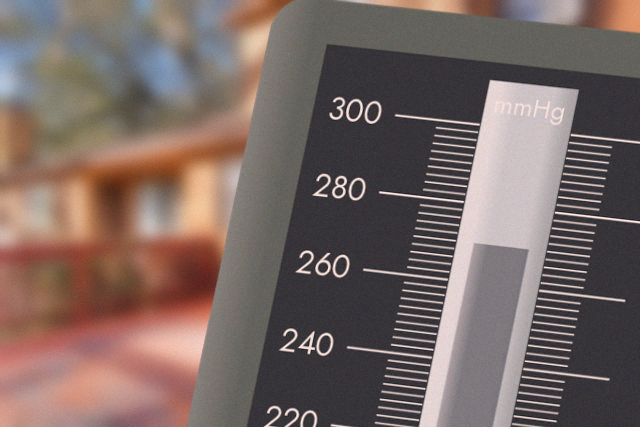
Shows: 270 mmHg
